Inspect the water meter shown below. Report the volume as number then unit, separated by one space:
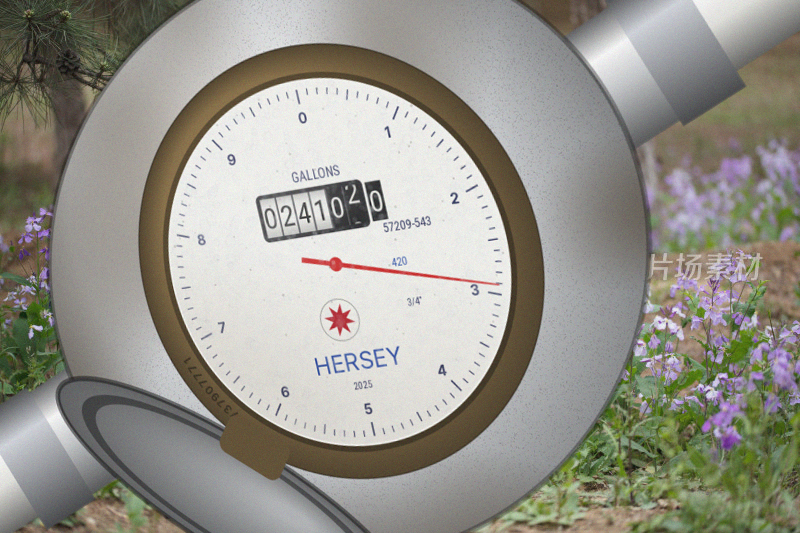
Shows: 241022.9 gal
